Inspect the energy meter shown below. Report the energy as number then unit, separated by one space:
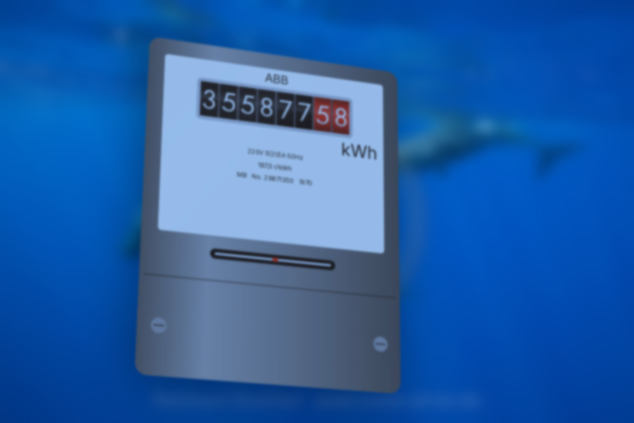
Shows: 355877.58 kWh
